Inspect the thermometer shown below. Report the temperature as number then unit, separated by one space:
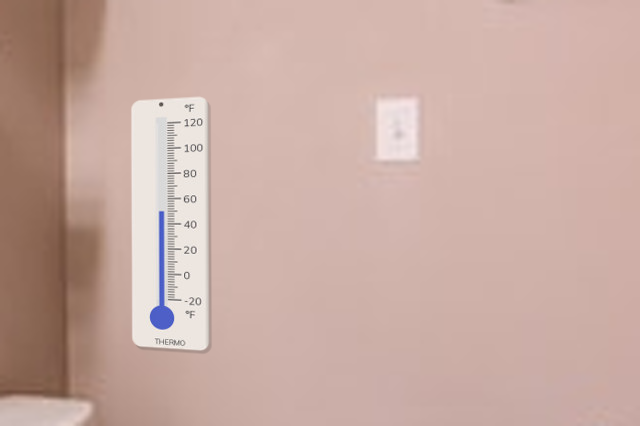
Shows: 50 °F
